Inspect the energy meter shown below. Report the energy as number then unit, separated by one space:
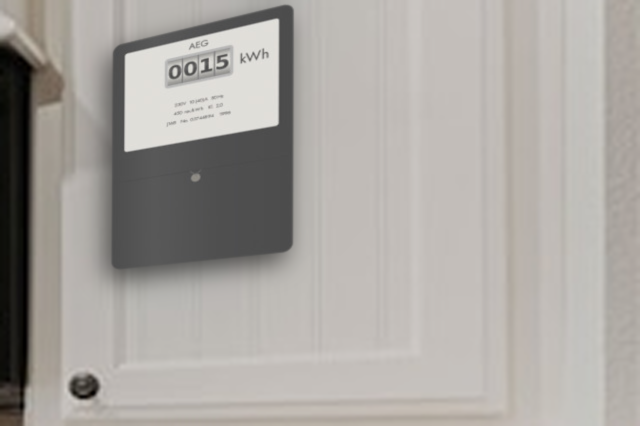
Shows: 15 kWh
